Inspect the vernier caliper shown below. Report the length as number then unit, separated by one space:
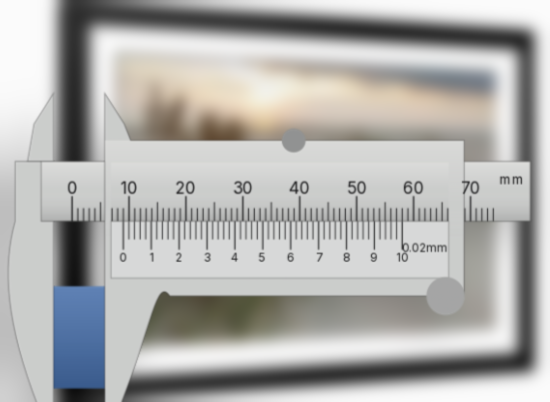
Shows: 9.0 mm
